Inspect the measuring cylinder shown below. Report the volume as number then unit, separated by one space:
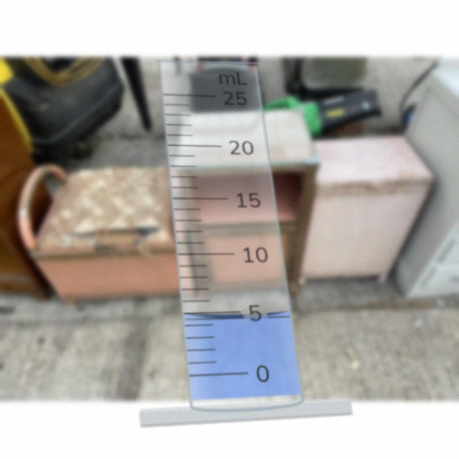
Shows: 4.5 mL
